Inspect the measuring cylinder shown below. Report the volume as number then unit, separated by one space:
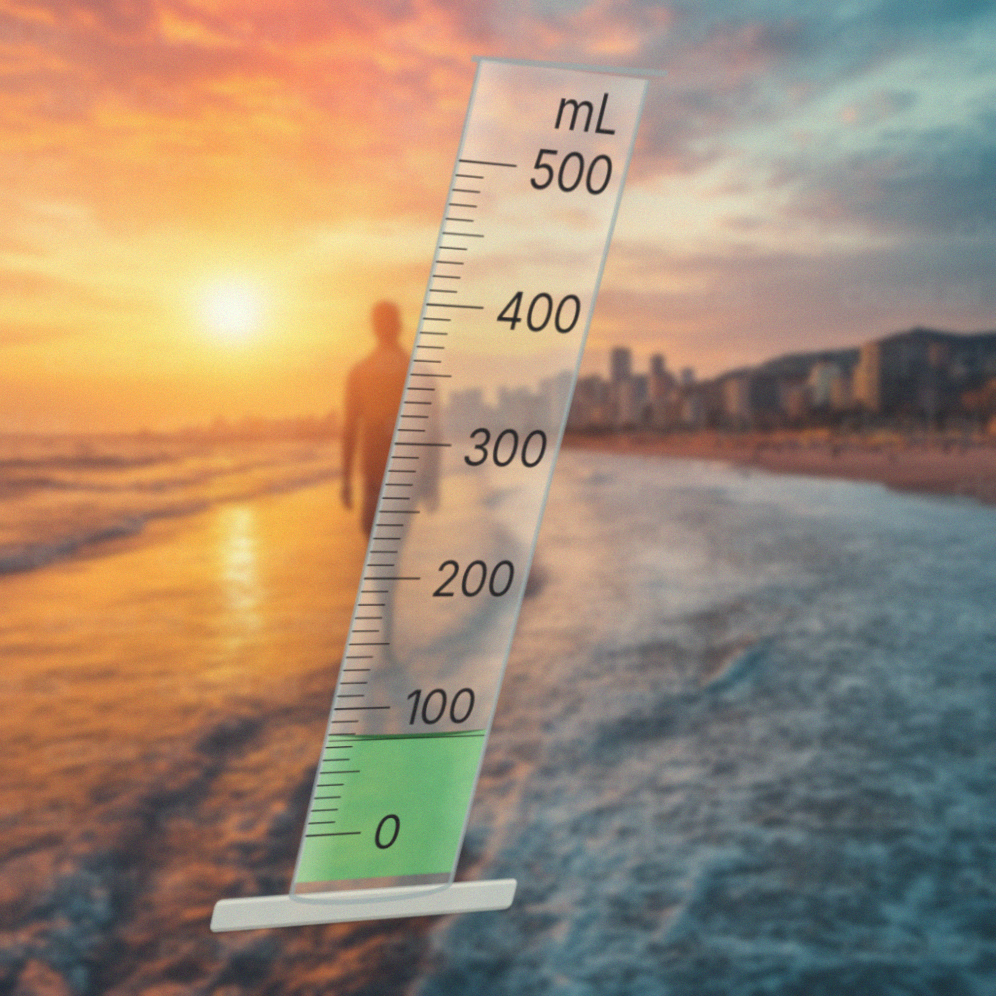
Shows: 75 mL
